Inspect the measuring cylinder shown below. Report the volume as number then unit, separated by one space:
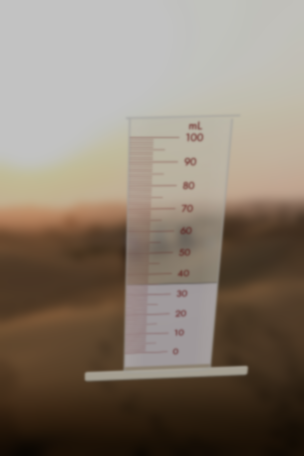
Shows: 35 mL
